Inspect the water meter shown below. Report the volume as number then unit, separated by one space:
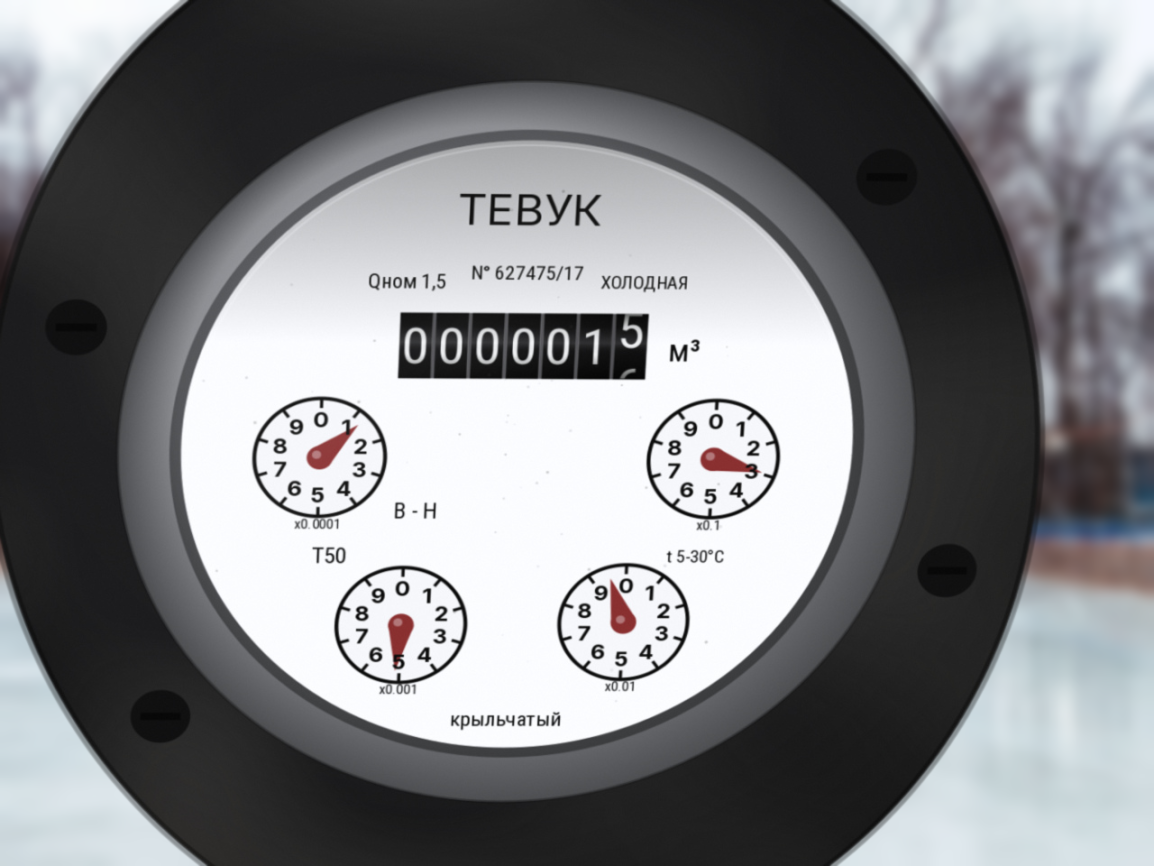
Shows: 15.2951 m³
